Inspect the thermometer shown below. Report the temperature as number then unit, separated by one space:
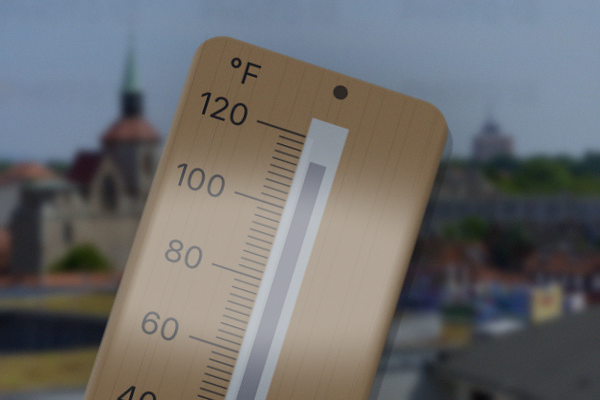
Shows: 114 °F
